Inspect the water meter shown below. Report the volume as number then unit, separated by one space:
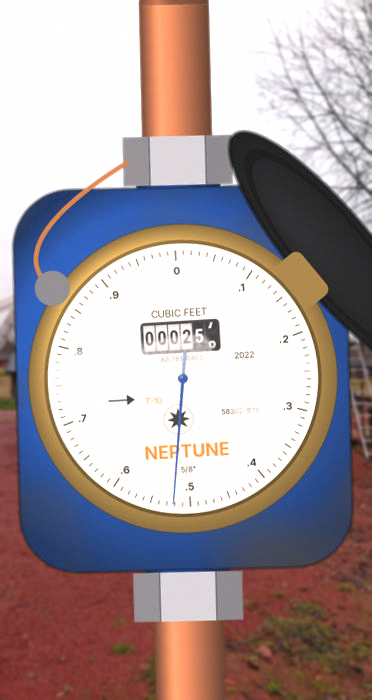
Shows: 257.52 ft³
